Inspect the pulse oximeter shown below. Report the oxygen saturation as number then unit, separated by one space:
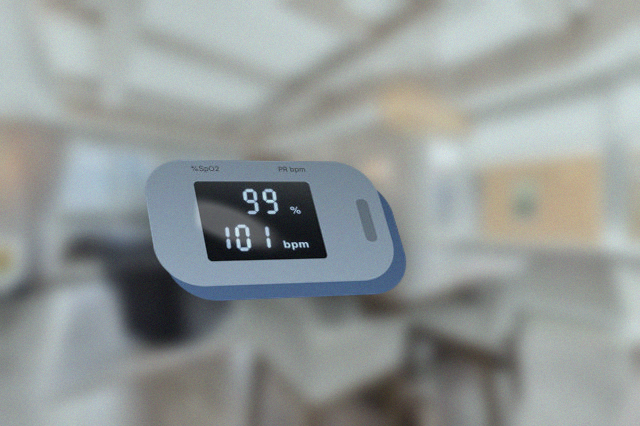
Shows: 99 %
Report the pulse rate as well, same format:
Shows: 101 bpm
